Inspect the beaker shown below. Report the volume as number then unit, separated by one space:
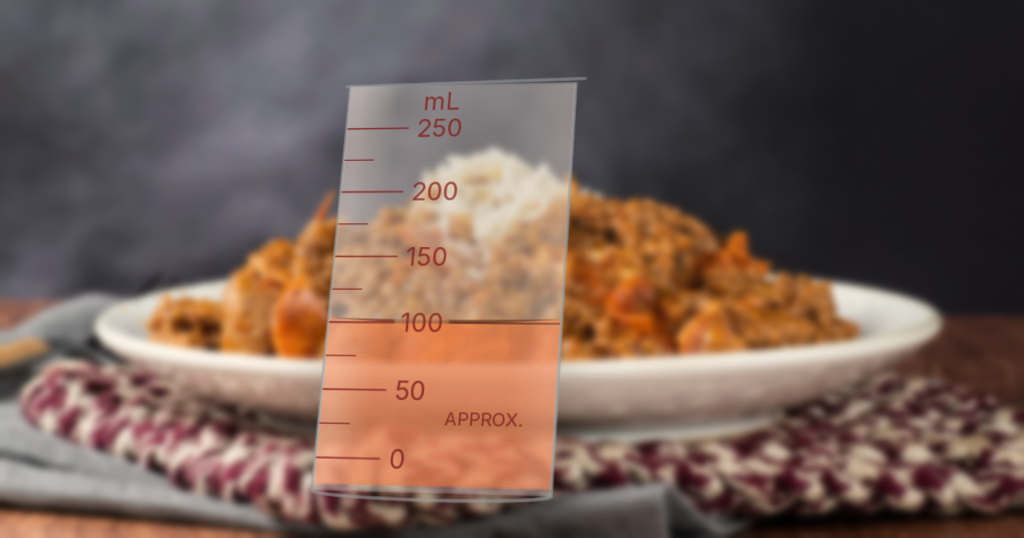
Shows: 100 mL
